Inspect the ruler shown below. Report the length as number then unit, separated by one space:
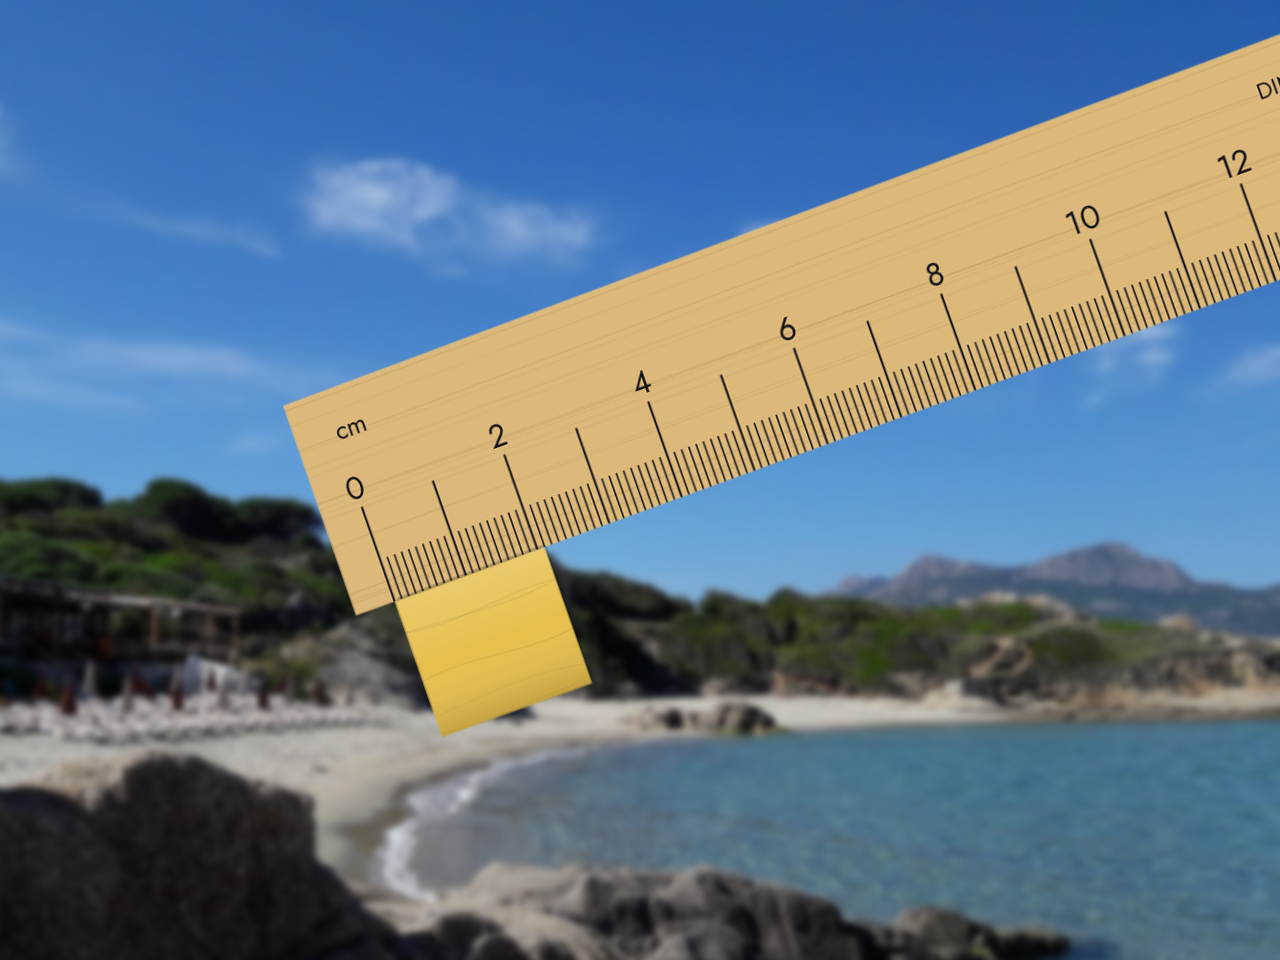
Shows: 2.1 cm
